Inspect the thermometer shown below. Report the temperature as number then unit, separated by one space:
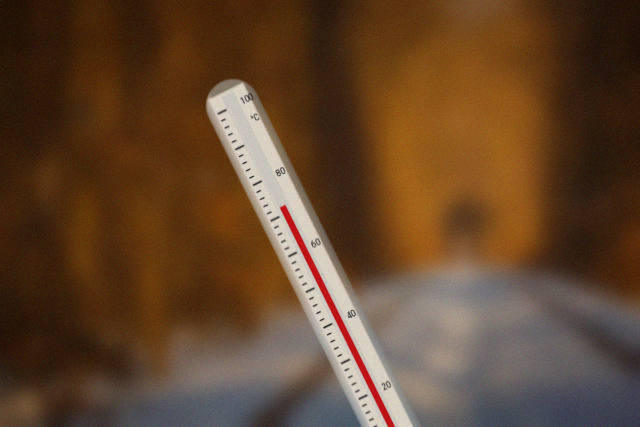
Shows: 72 °C
